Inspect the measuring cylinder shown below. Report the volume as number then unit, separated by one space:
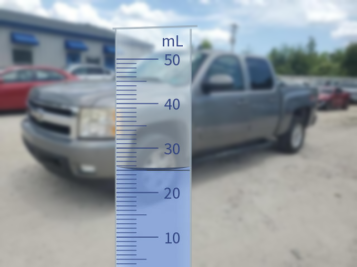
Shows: 25 mL
